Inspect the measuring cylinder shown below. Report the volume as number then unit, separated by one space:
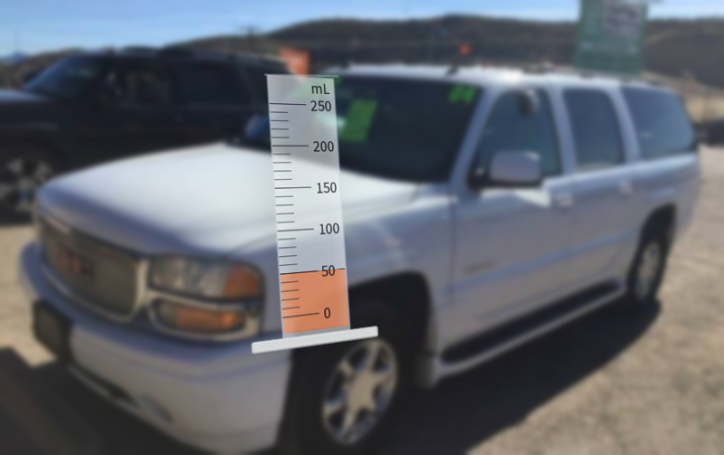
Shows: 50 mL
